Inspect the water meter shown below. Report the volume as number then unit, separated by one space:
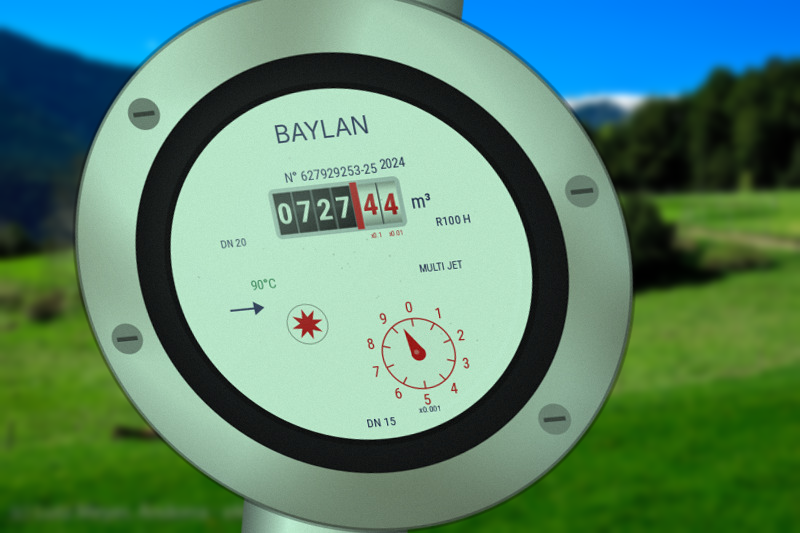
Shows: 727.439 m³
